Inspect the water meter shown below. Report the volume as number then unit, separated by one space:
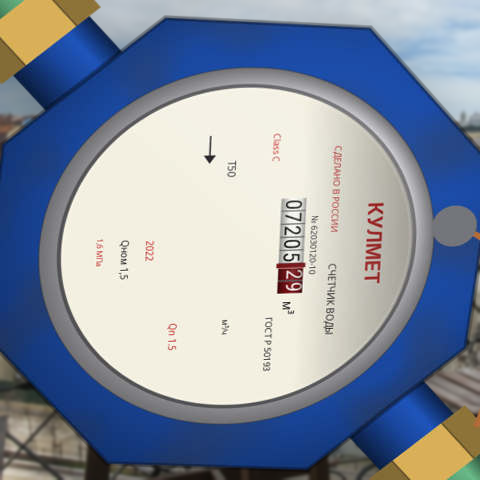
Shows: 7205.29 m³
